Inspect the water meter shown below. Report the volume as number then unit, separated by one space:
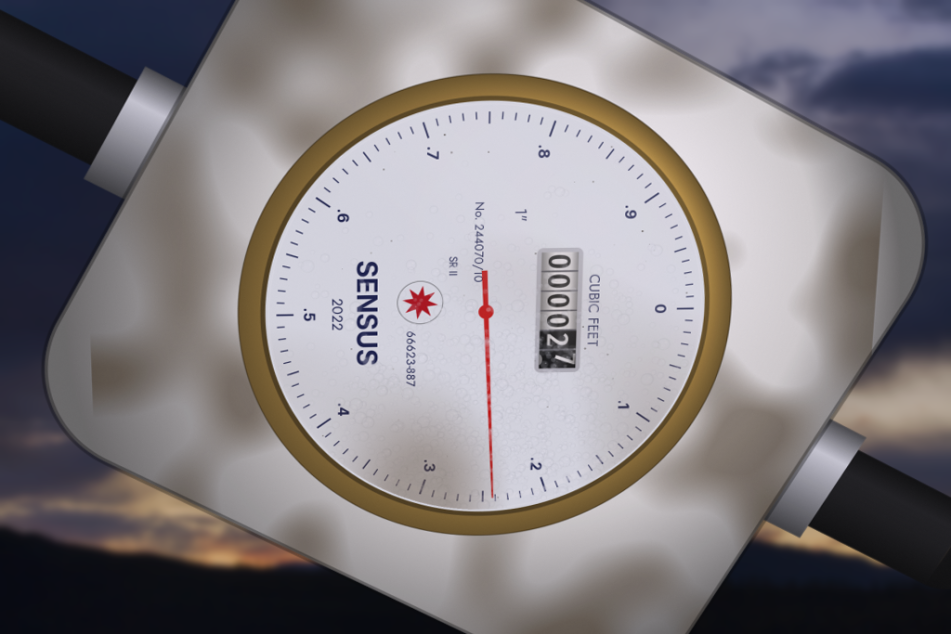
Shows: 27.24 ft³
